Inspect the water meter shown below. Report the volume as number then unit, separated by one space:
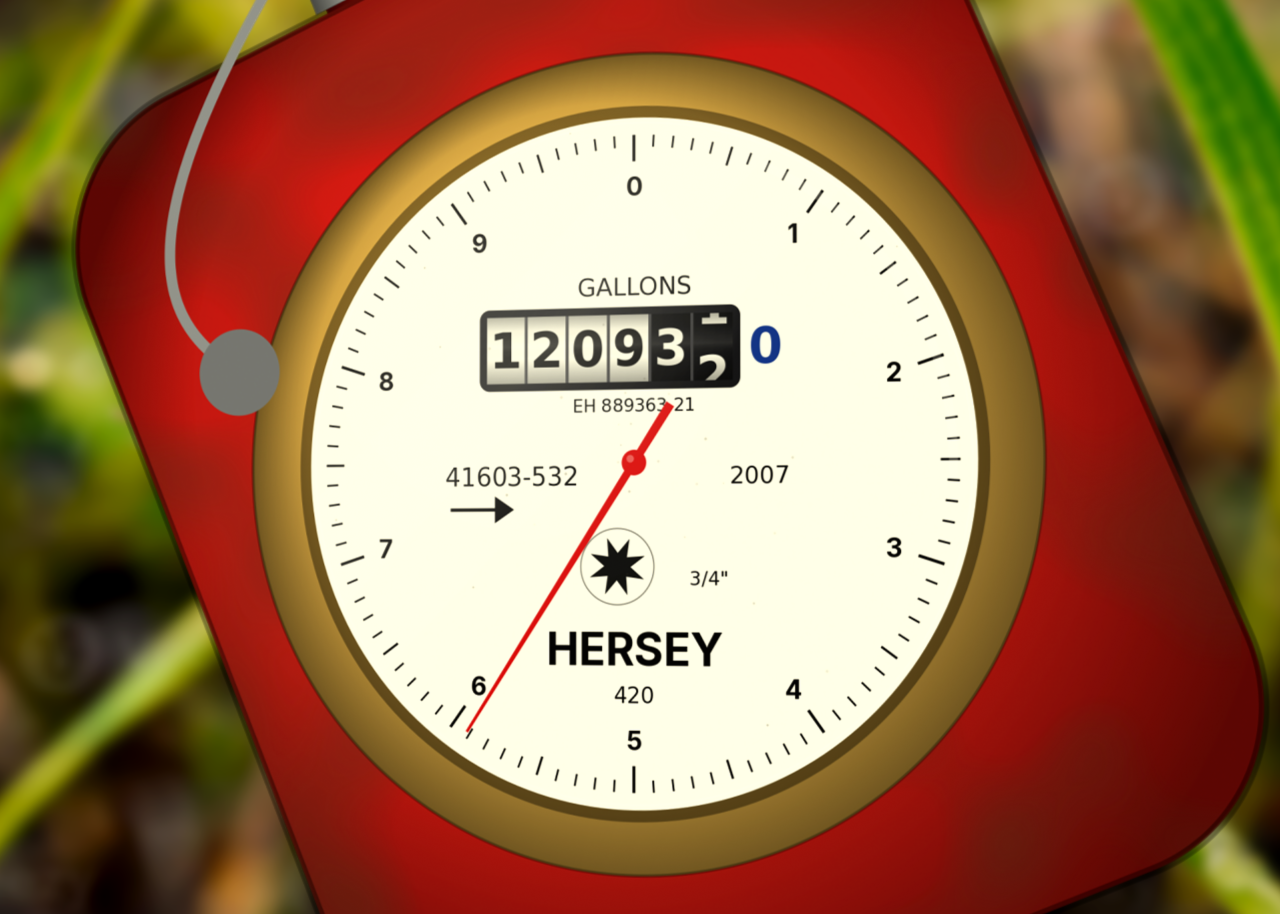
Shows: 1209315.9 gal
